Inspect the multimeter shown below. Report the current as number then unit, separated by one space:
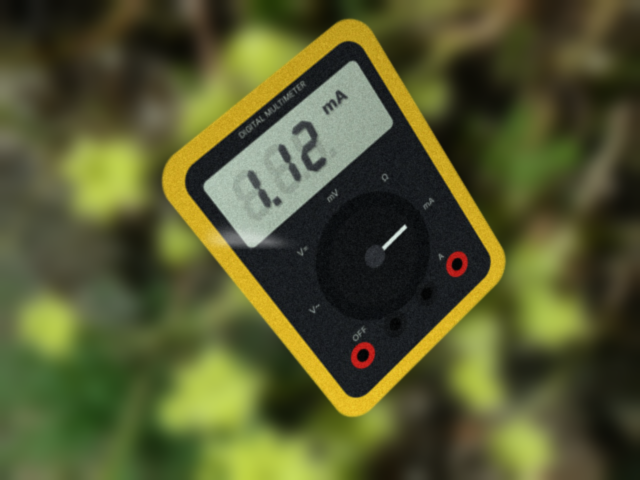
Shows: 1.12 mA
